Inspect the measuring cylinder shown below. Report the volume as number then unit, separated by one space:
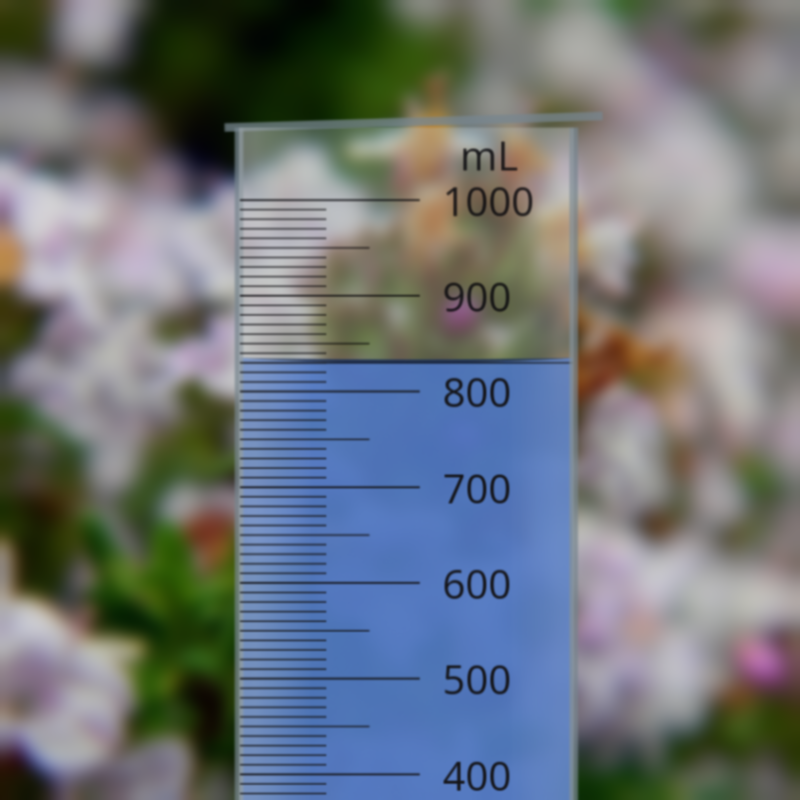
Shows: 830 mL
